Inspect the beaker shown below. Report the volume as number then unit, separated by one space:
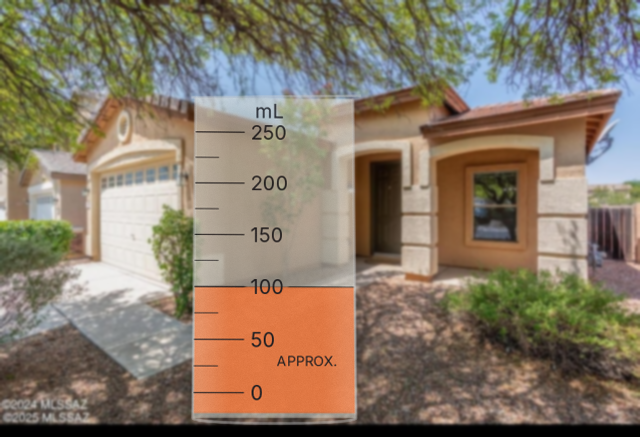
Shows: 100 mL
